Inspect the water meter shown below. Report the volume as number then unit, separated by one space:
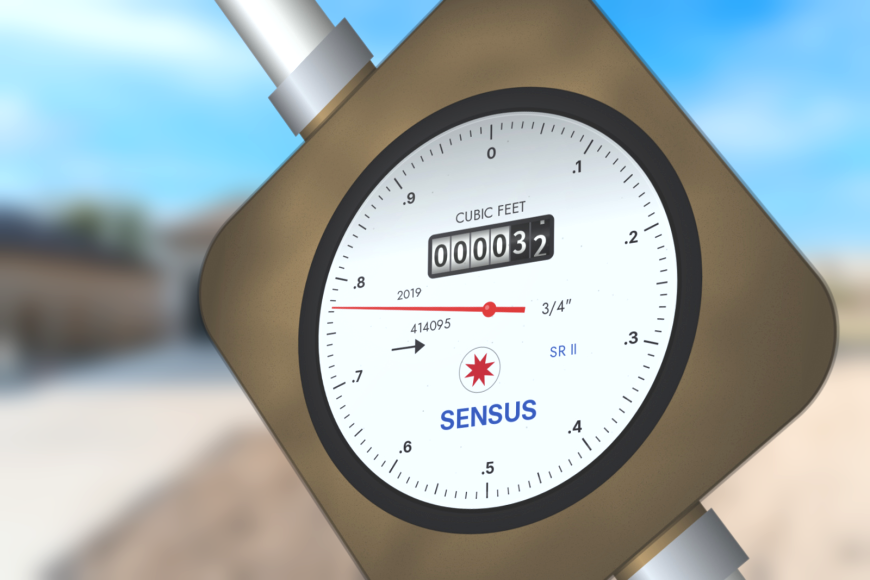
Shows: 31.77 ft³
